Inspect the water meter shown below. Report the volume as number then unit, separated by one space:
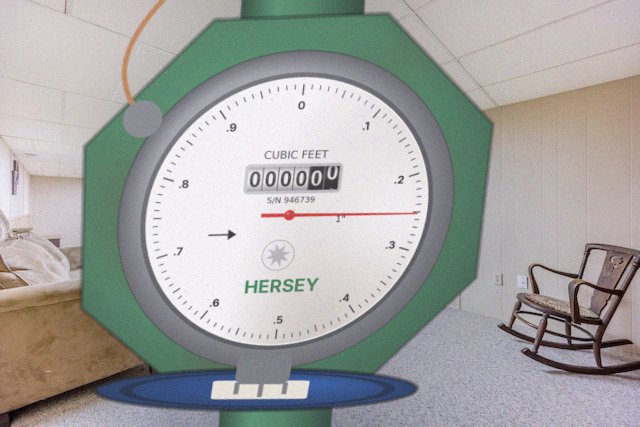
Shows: 0.25 ft³
